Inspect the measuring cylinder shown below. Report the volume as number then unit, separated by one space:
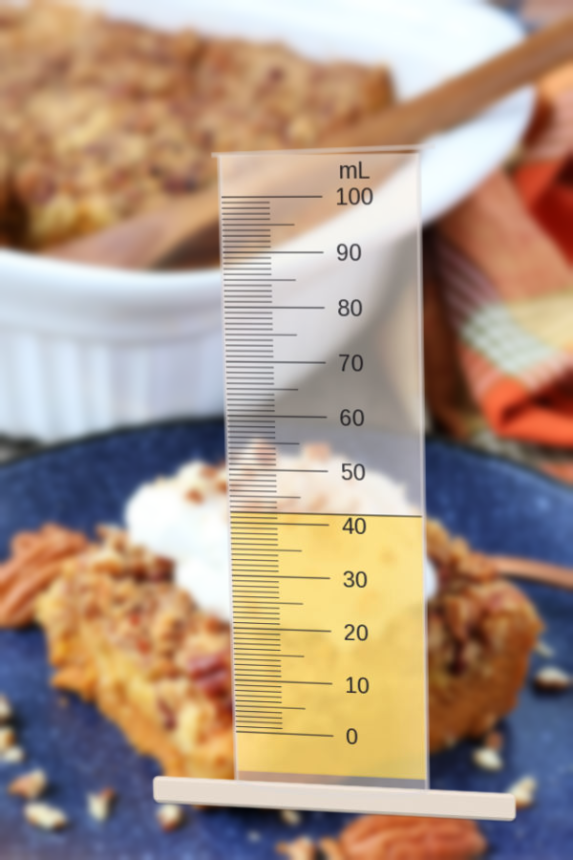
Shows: 42 mL
